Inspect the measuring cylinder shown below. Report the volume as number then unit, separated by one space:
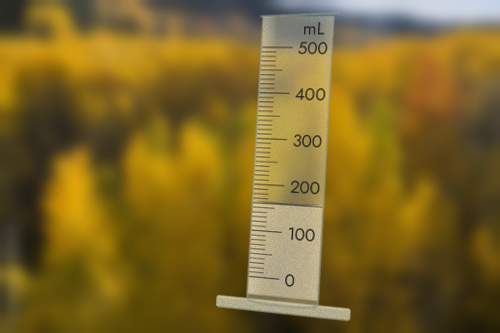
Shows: 160 mL
